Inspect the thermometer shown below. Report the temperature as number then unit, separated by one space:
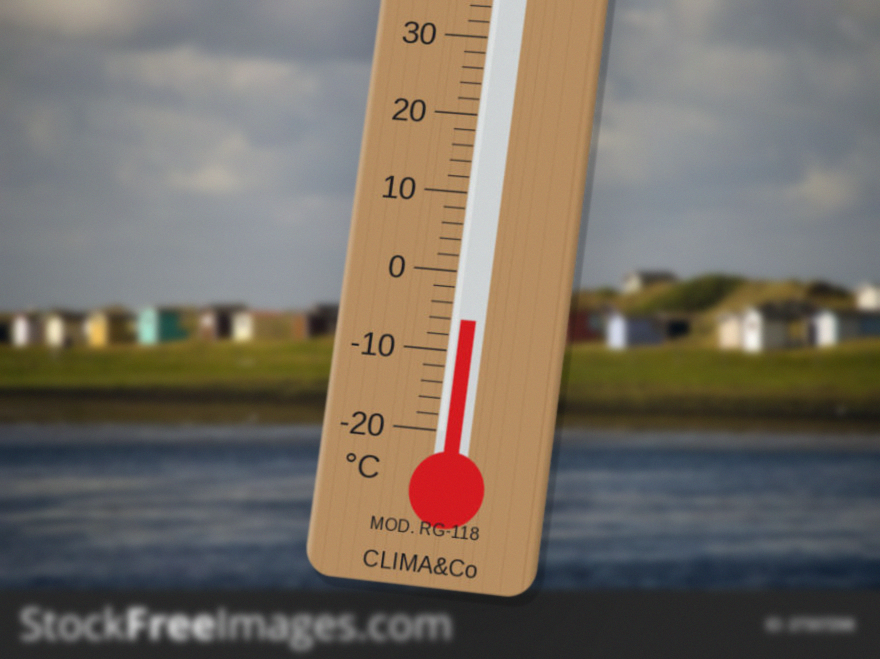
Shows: -6 °C
